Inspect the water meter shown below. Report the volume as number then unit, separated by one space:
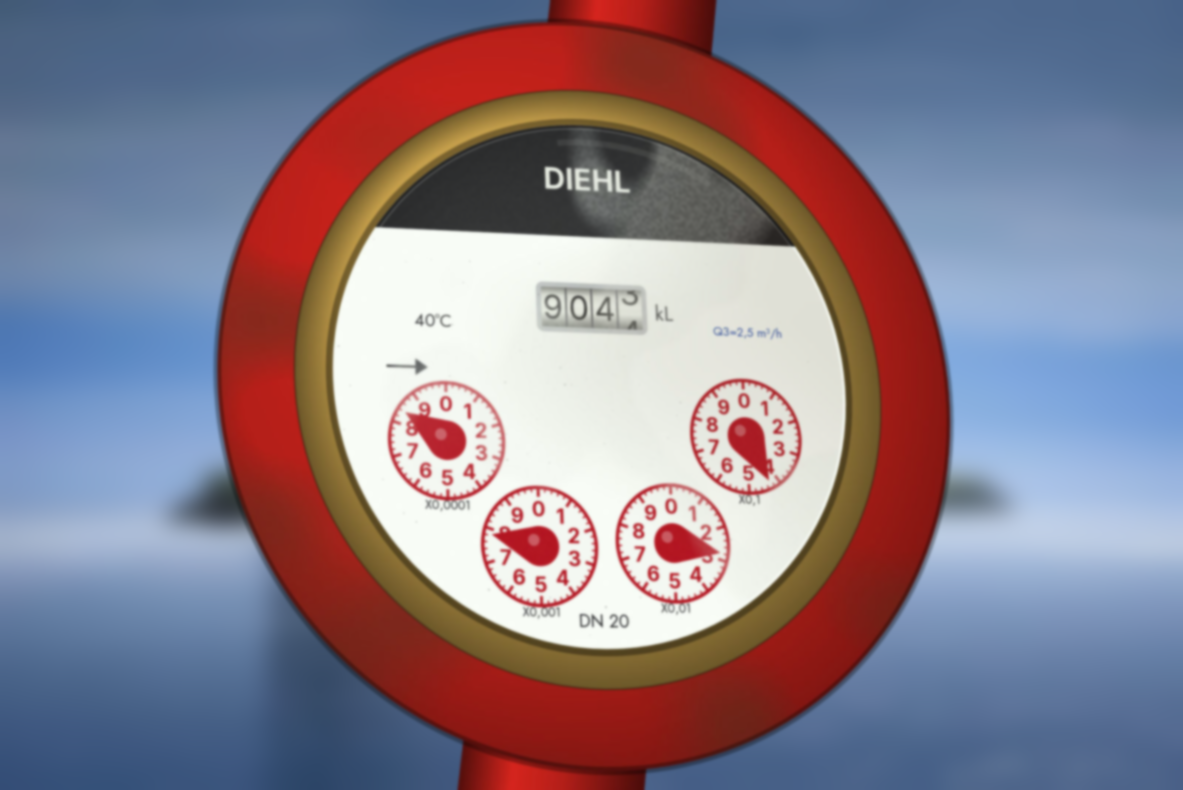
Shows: 9043.4278 kL
